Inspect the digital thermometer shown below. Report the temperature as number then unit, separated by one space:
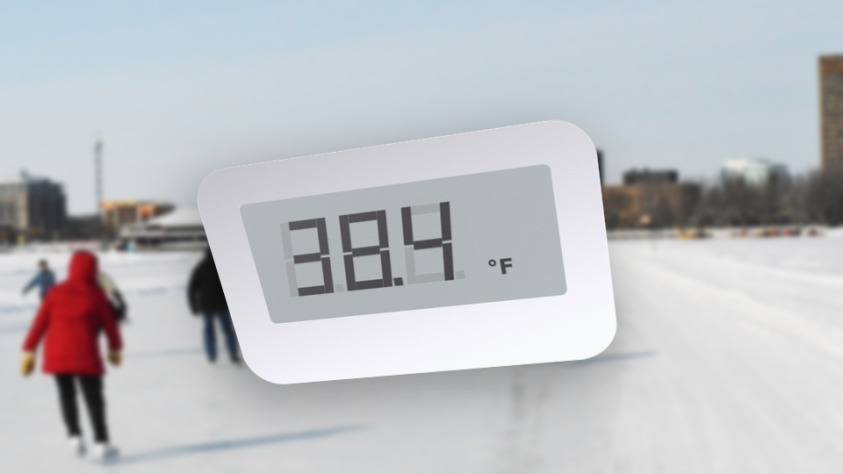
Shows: 38.4 °F
